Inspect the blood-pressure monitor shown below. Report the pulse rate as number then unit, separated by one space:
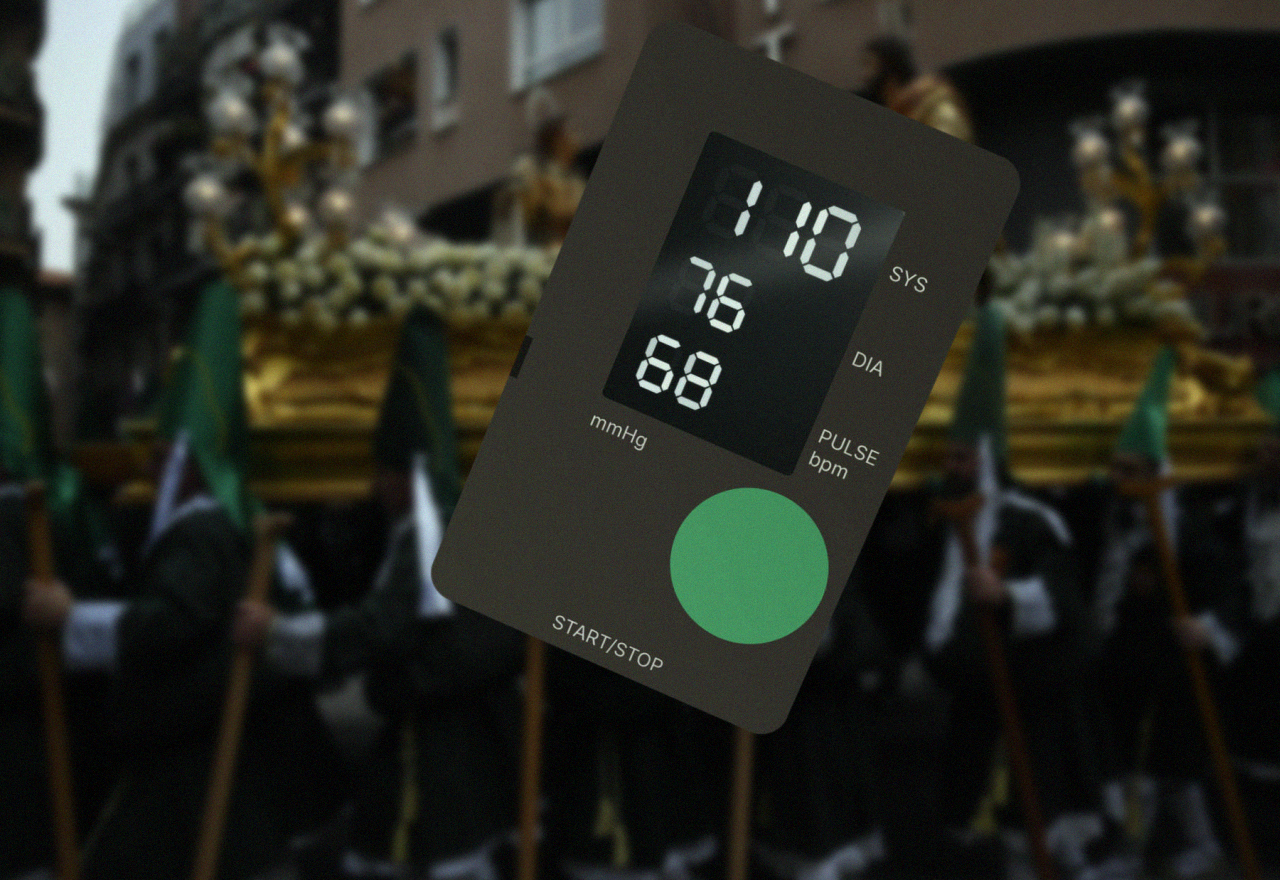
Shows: 68 bpm
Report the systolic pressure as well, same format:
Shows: 110 mmHg
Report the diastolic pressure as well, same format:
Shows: 76 mmHg
